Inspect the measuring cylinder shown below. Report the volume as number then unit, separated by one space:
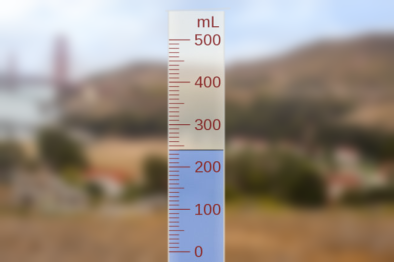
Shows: 240 mL
